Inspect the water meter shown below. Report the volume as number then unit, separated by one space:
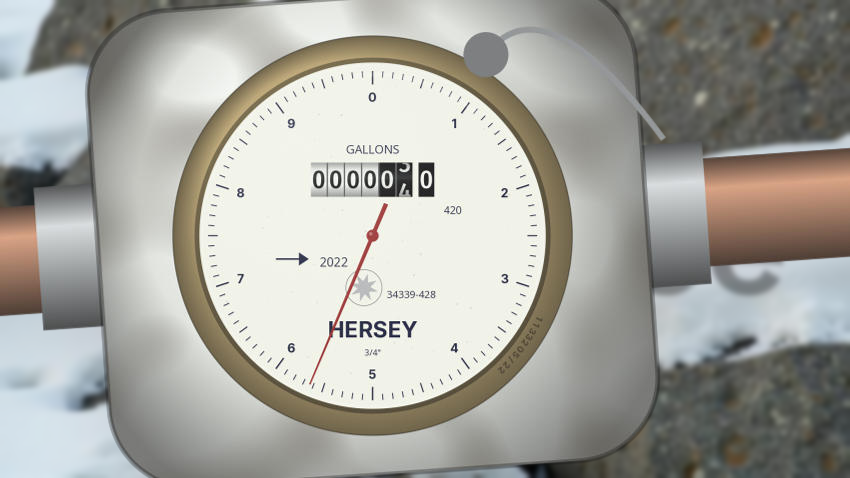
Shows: 35.6 gal
